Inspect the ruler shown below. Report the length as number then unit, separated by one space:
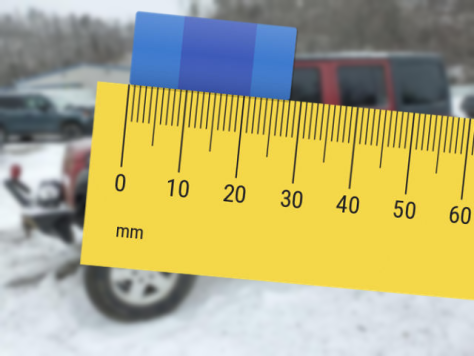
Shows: 28 mm
